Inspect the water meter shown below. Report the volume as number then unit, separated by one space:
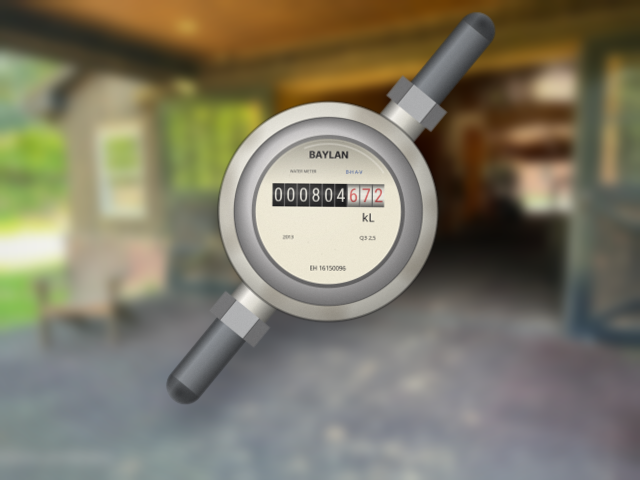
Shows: 804.672 kL
